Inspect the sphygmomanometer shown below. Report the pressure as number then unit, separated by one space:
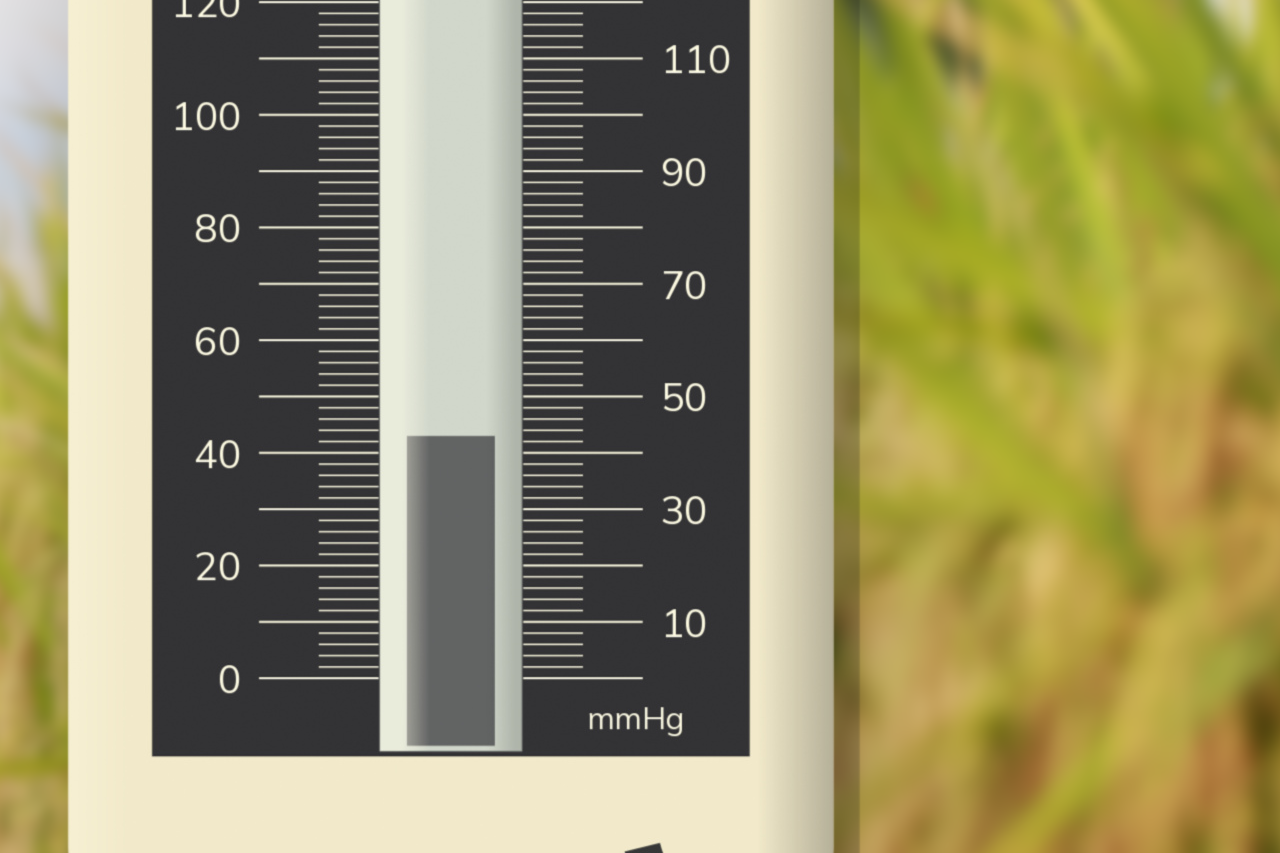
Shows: 43 mmHg
